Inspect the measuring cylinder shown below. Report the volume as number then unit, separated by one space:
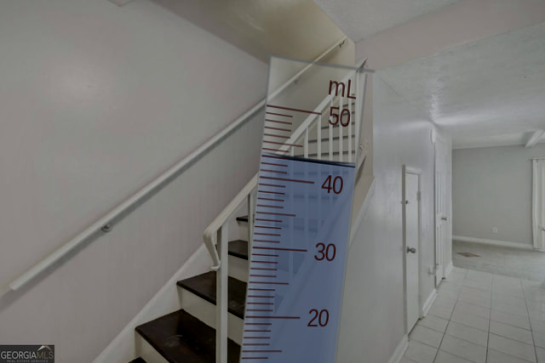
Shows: 43 mL
